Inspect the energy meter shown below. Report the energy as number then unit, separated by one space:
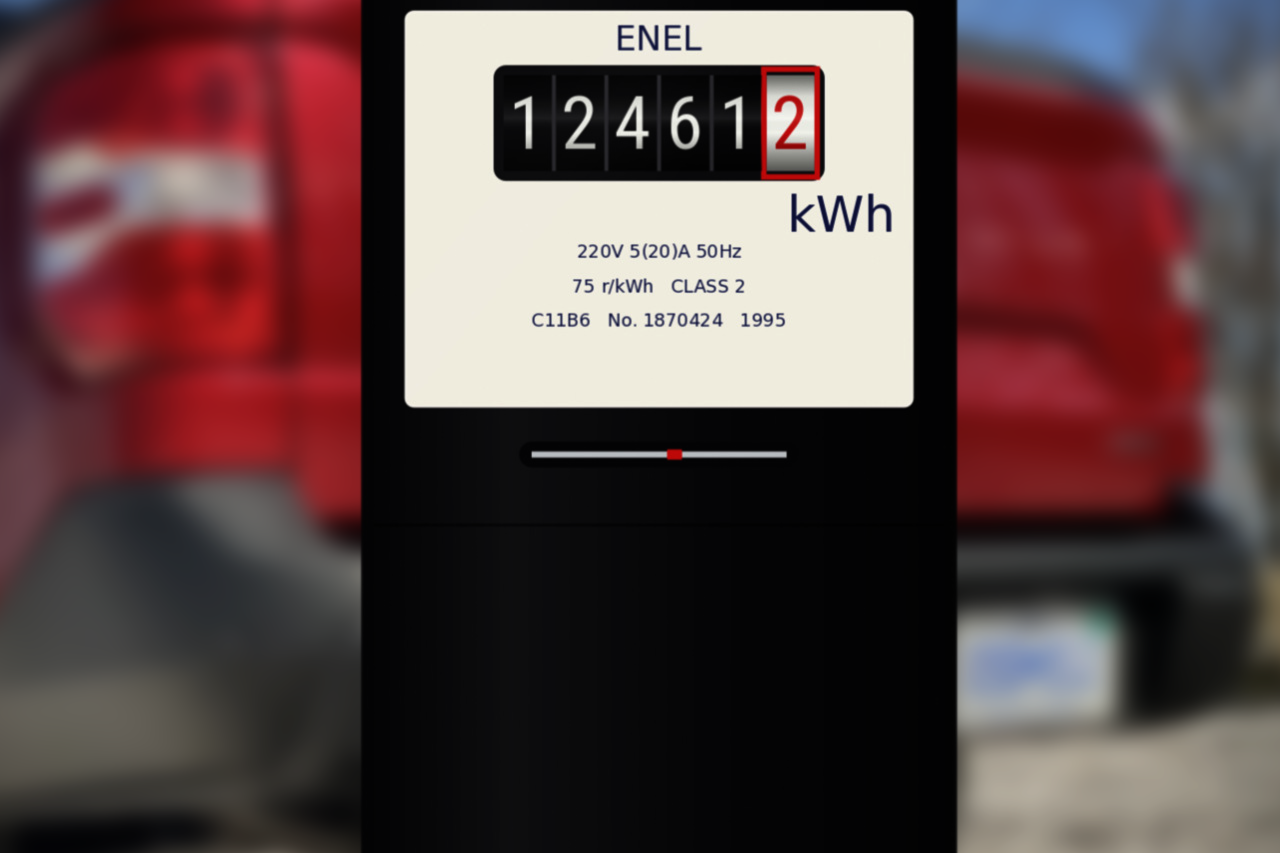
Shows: 12461.2 kWh
